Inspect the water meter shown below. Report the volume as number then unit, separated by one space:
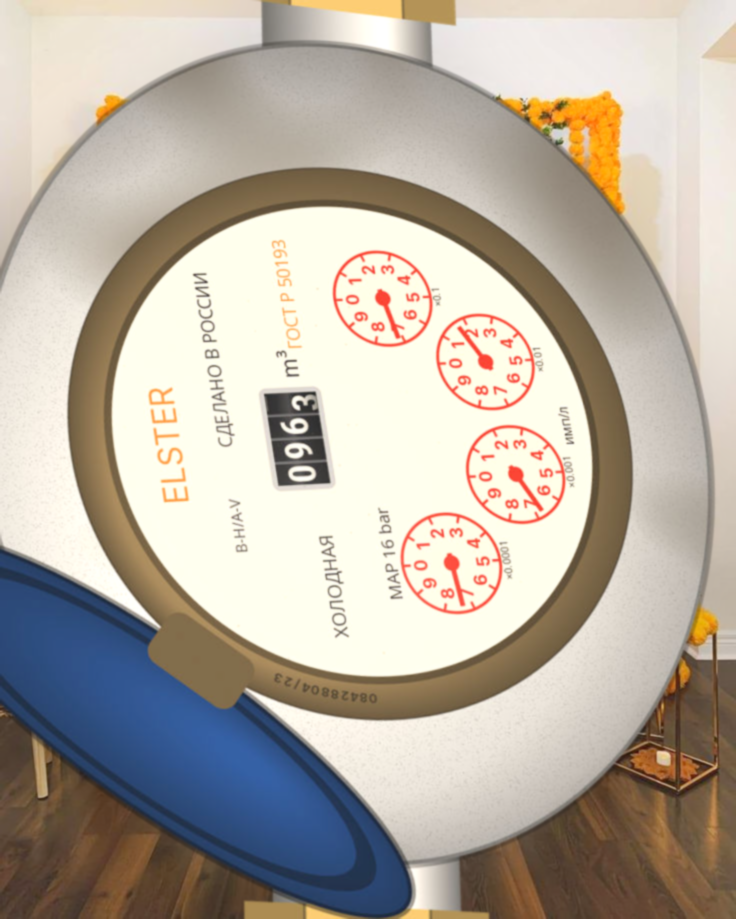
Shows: 962.7167 m³
